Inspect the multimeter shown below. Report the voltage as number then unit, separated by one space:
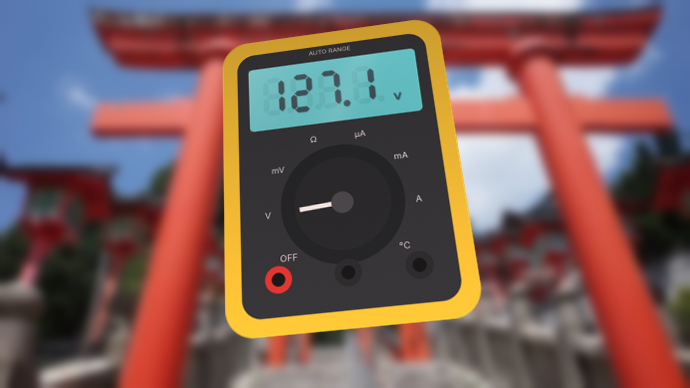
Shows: 127.1 V
